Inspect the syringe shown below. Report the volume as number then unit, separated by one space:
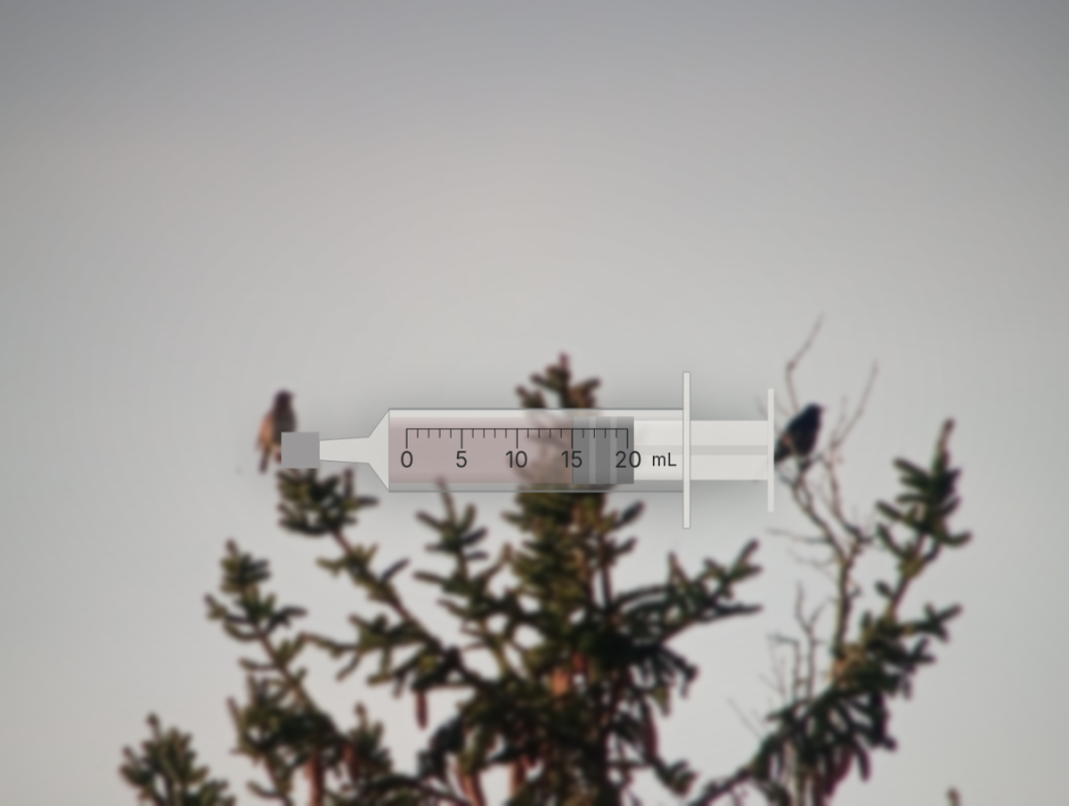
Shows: 15 mL
